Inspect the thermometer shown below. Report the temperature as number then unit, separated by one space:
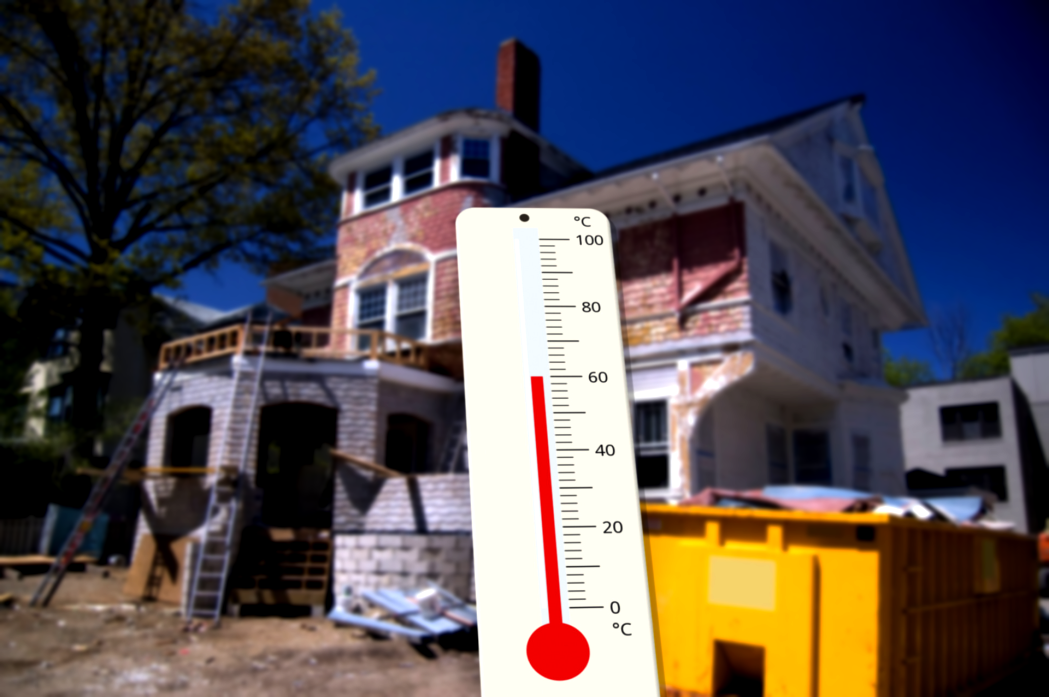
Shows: 60 °C
